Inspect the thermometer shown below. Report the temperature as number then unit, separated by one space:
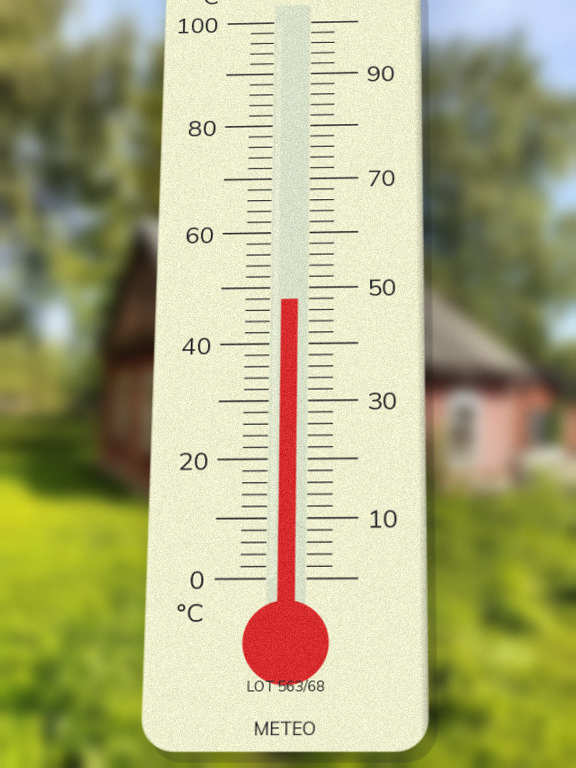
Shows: 48 °C
